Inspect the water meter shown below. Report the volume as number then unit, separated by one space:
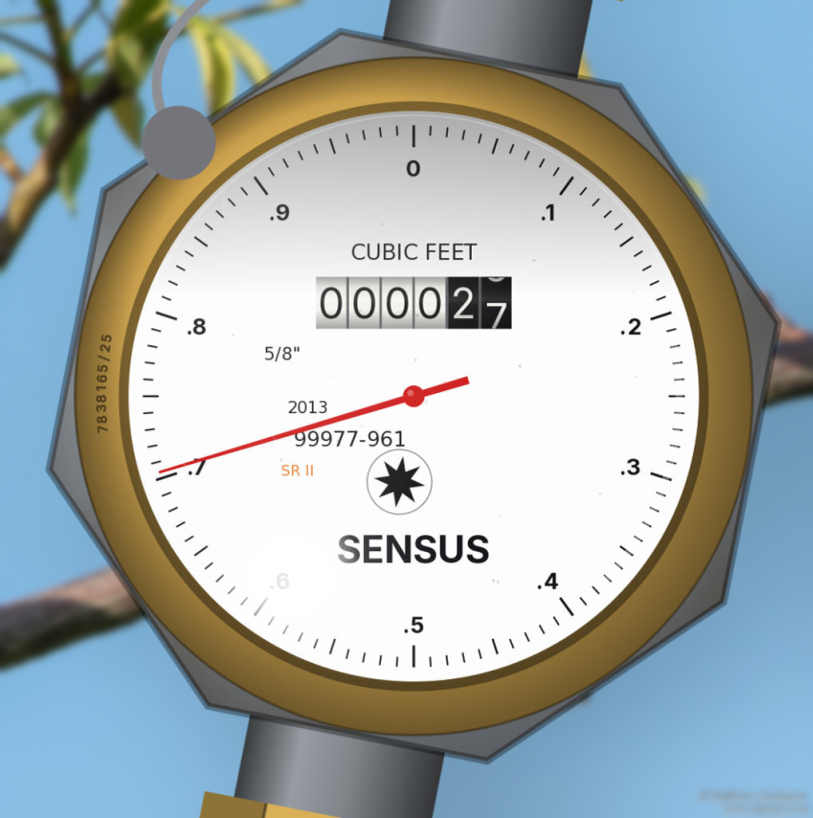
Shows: 26.70 ft³
